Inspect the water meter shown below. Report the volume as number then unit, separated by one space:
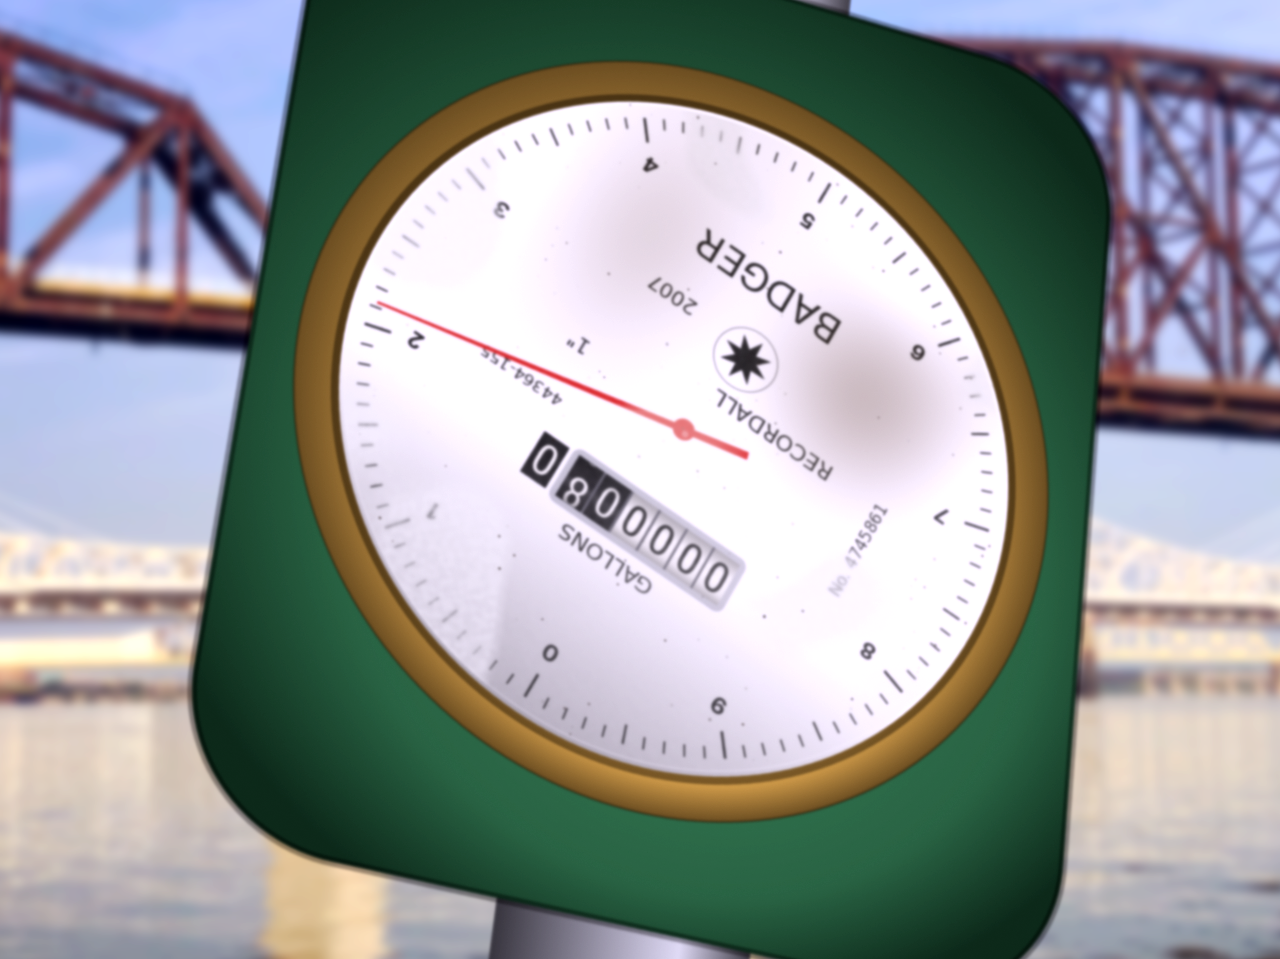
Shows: 82.1 gal
